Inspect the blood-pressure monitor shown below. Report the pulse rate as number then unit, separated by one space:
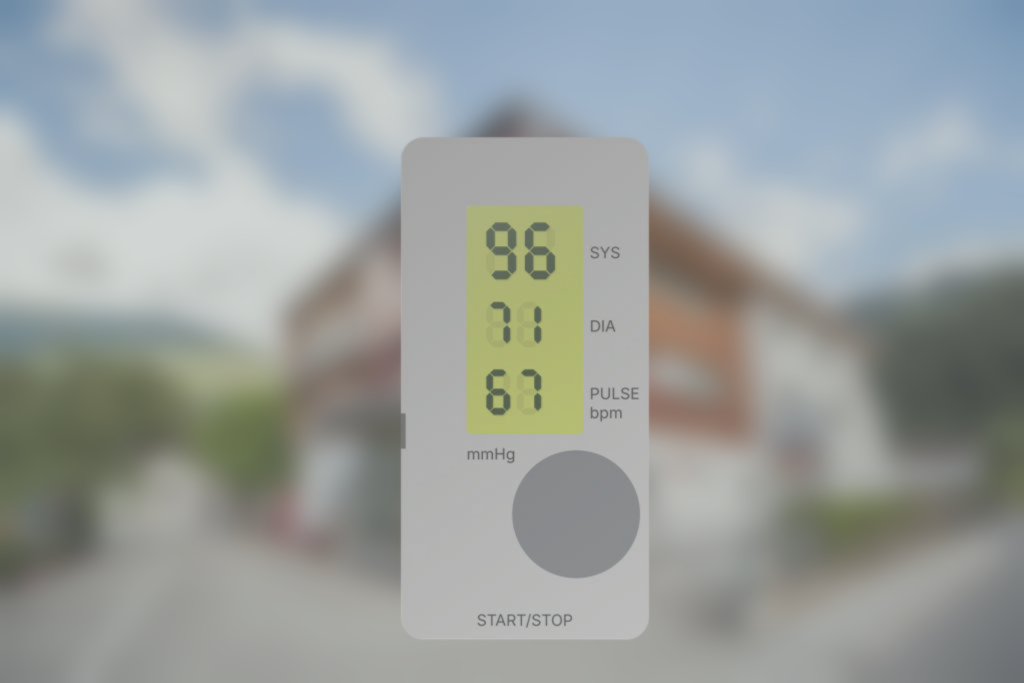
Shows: 67 bpm
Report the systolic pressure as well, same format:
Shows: 96 mmHg
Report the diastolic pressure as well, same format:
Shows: 71 mmHg
